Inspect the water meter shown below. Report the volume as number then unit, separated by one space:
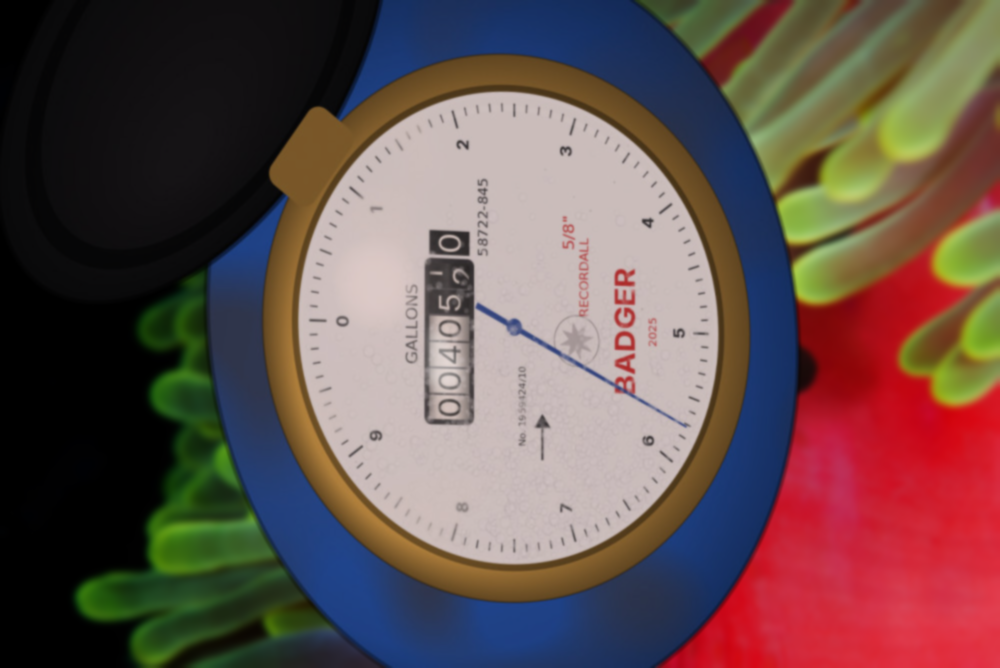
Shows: 40515.7 gal
